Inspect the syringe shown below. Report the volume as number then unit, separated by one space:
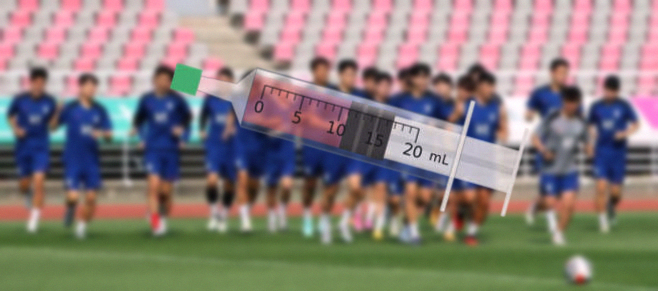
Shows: 11 mL
